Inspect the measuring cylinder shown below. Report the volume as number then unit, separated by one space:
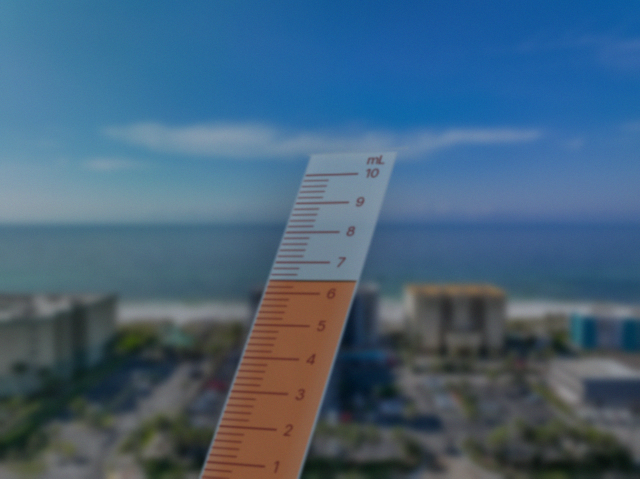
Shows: 6.4 mL
